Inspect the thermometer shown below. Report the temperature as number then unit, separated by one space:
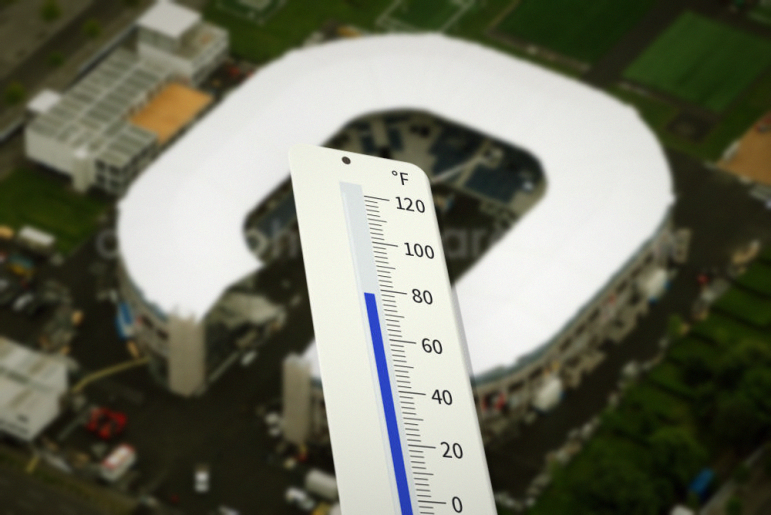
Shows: 78 °F
